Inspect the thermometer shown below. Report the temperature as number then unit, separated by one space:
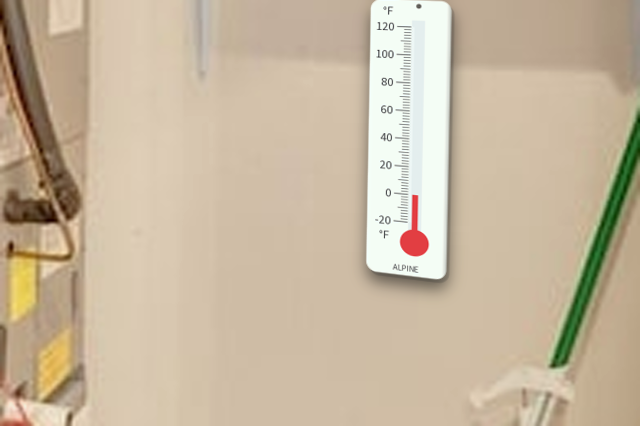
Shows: 0 °F
